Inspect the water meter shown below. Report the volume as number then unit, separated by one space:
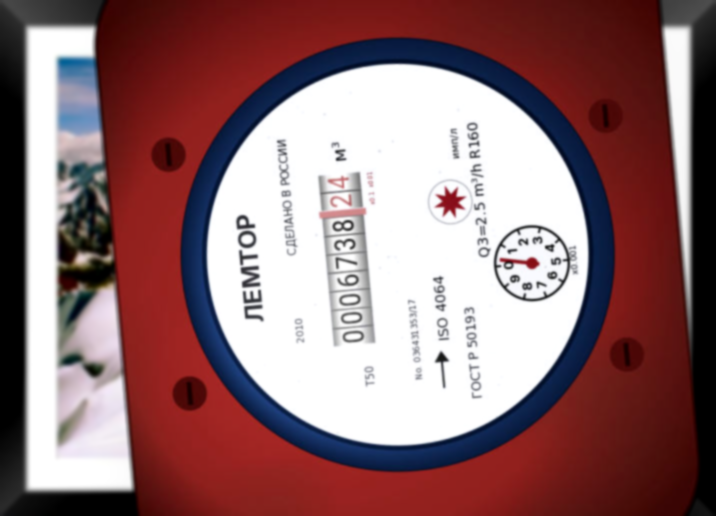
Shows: 6738.240 m³
